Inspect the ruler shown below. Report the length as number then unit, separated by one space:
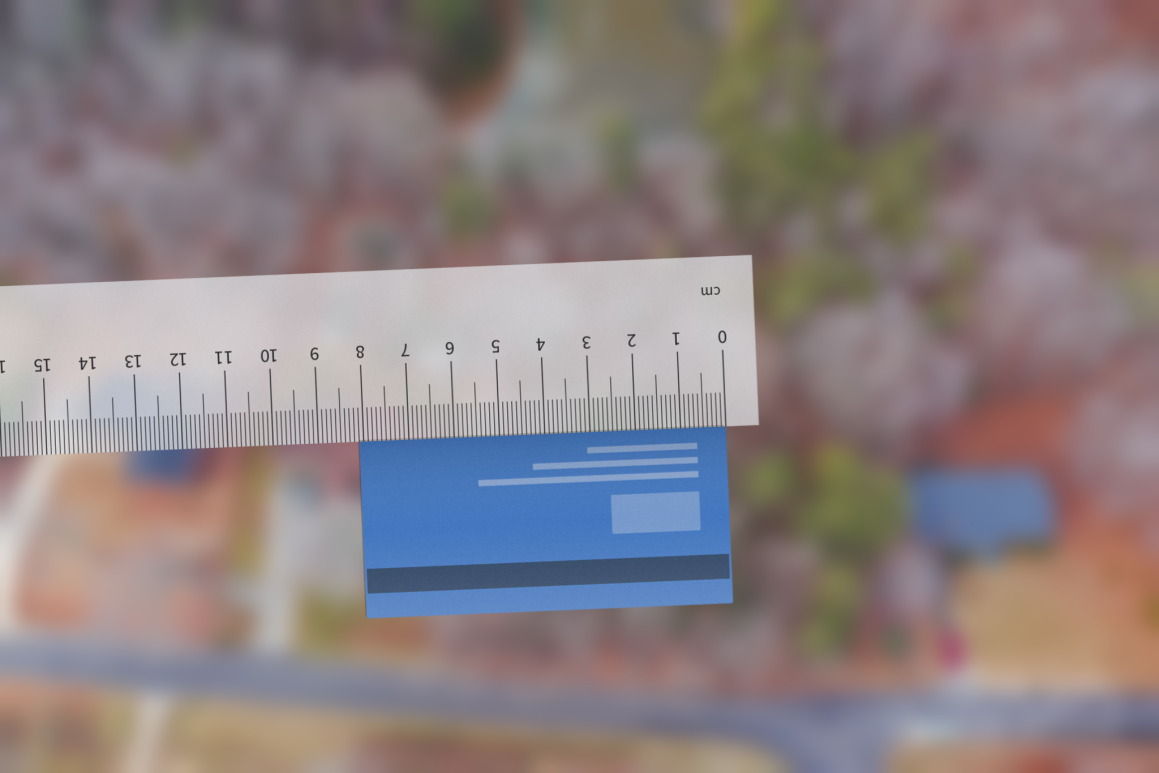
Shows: 8.1 cm
